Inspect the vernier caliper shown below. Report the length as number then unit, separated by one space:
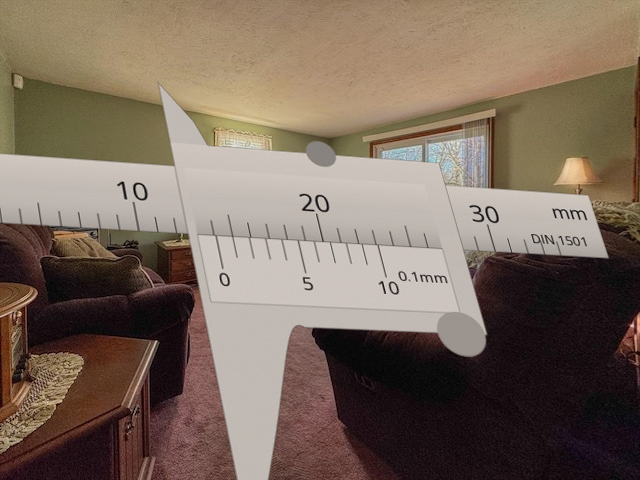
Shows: 14.1 mm
